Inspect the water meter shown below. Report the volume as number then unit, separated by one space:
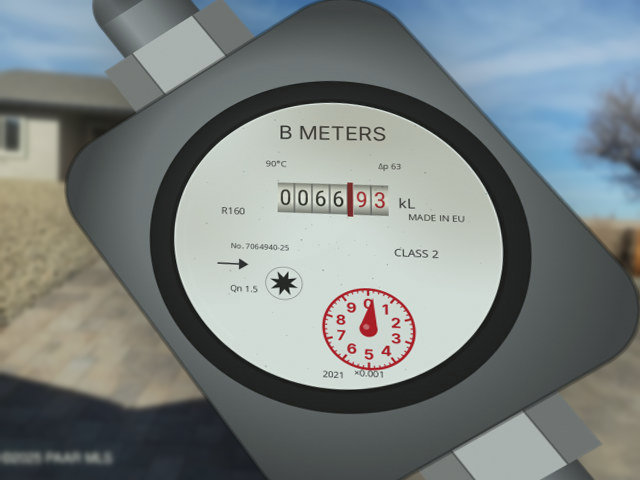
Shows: 66.930 kL
